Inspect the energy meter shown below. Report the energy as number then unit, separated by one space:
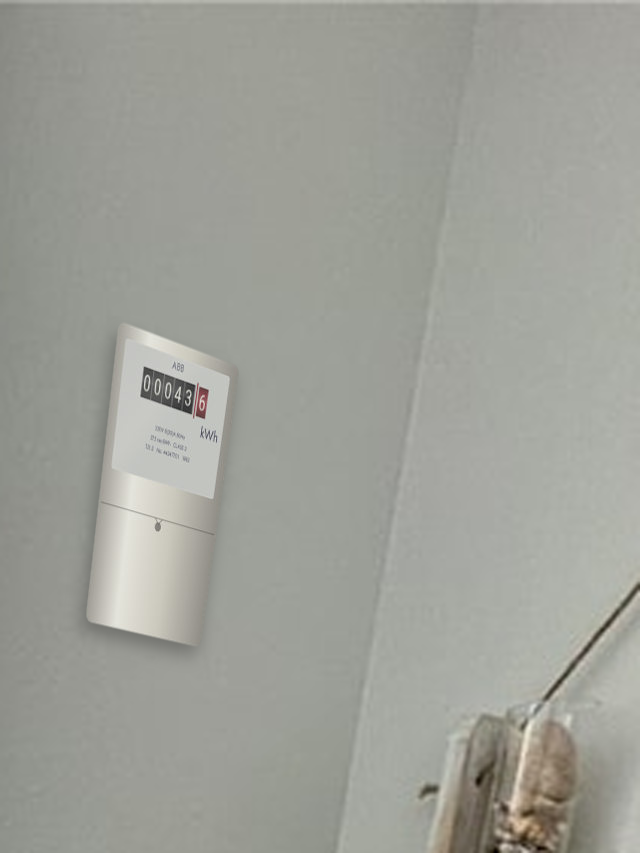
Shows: 43.6 kWh
